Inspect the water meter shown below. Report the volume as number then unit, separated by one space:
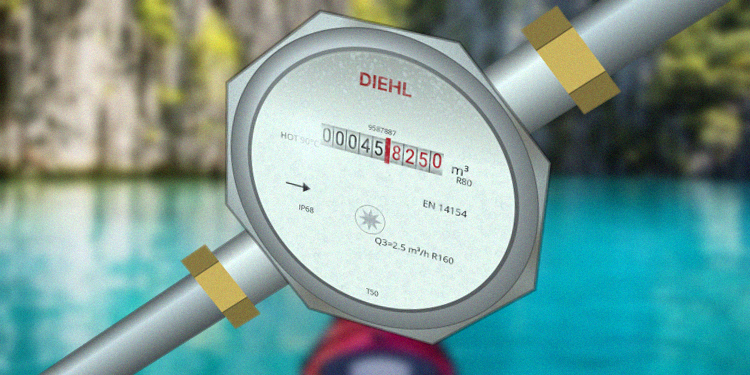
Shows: 45.8250 m³
